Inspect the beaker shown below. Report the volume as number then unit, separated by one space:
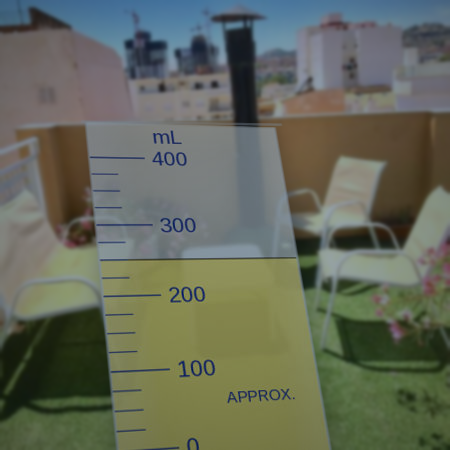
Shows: 250 mL
